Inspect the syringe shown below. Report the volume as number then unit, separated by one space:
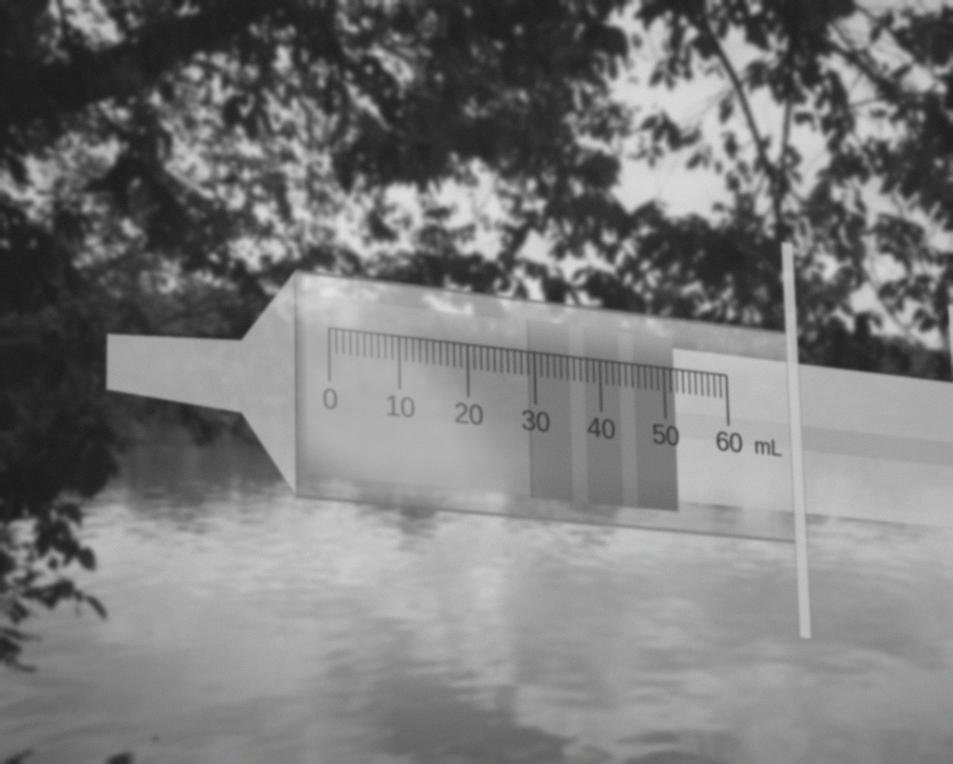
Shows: 29 mL
